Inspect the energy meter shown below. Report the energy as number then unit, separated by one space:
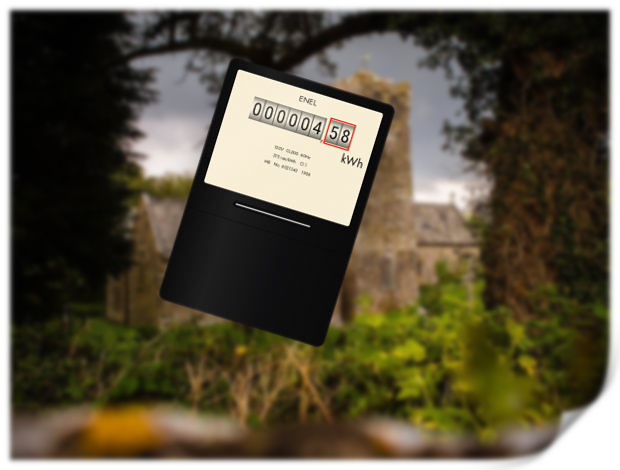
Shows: 4.58 kWh
